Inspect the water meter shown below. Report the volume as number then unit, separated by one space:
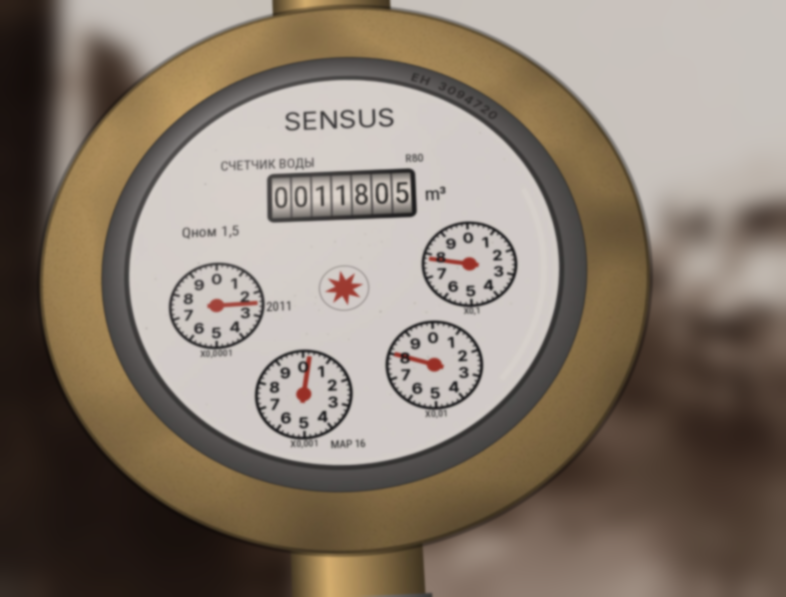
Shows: 11805.7802 m³
